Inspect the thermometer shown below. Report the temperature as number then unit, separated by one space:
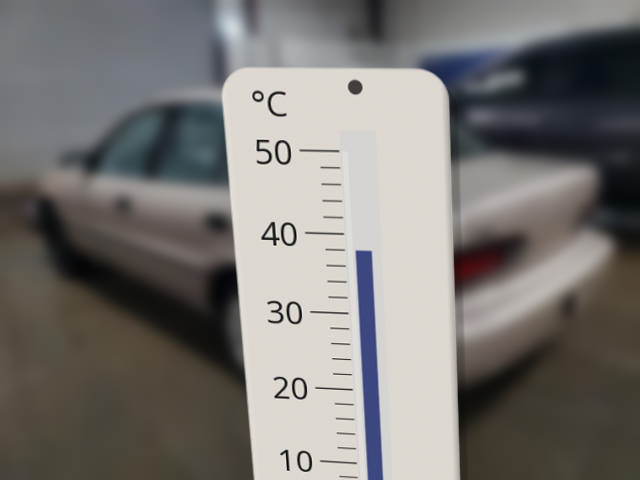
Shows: 38 °C
